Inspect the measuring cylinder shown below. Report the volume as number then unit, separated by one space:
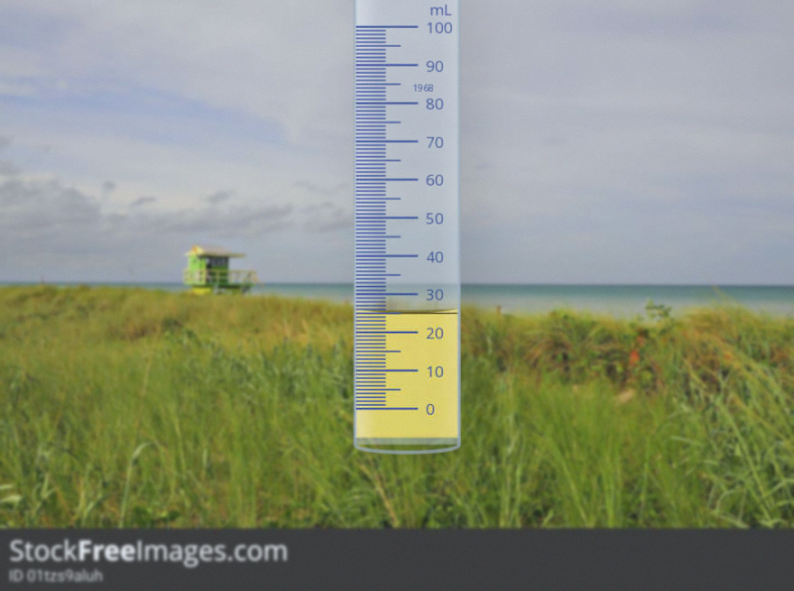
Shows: 25 mL
